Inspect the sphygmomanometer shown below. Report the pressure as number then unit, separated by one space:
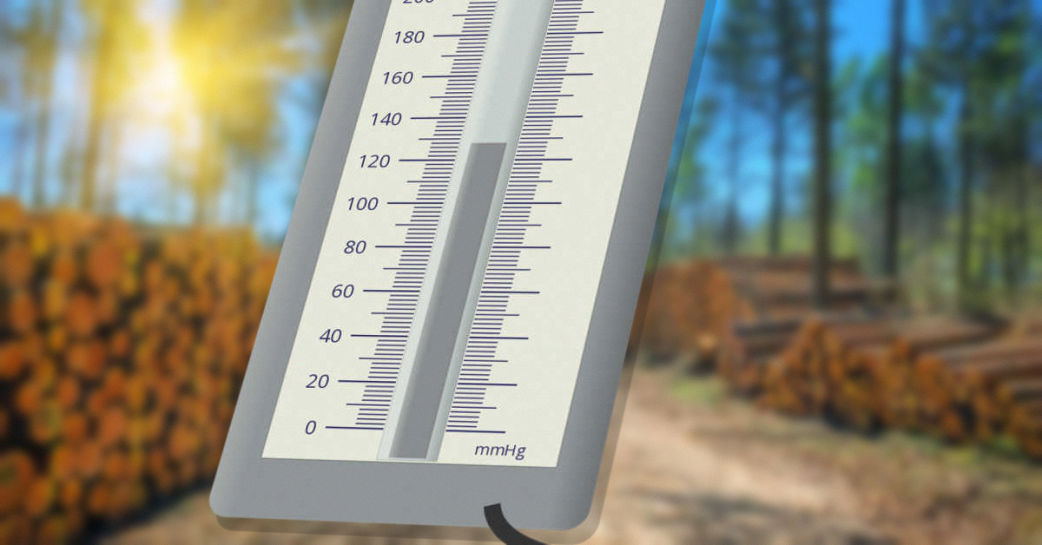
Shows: 128 mmHg
